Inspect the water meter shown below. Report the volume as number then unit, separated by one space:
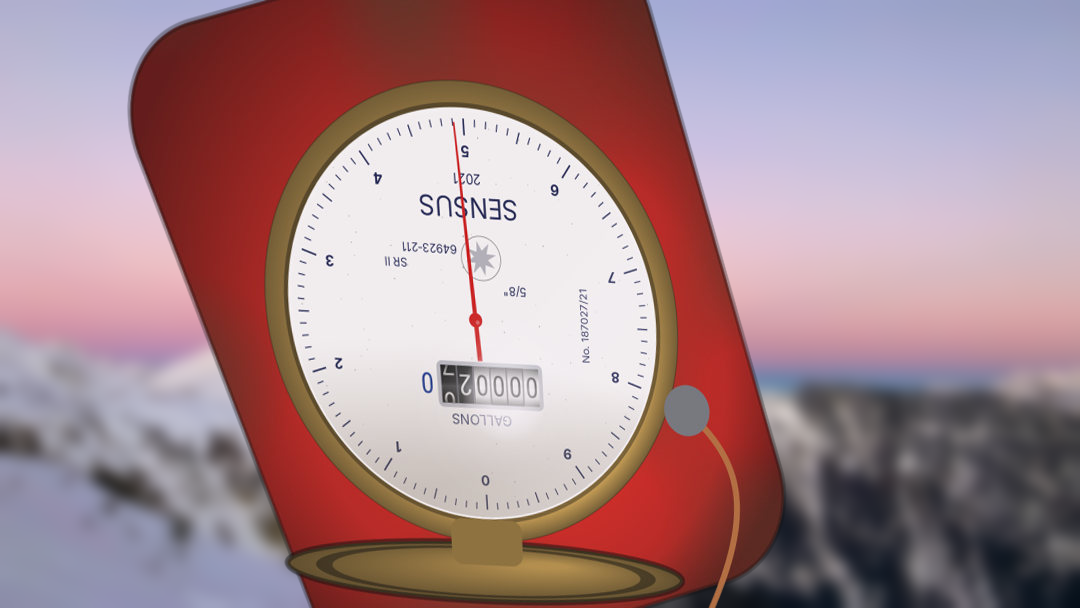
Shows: 264.9 gal
